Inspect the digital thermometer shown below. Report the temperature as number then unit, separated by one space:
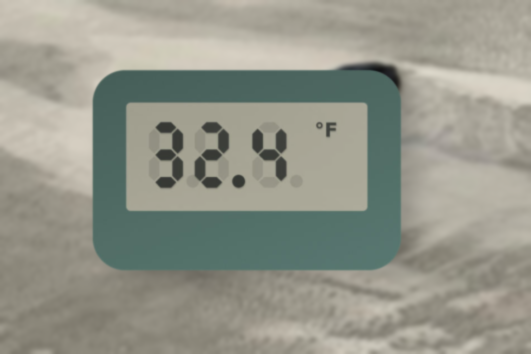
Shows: 32.4 °F
